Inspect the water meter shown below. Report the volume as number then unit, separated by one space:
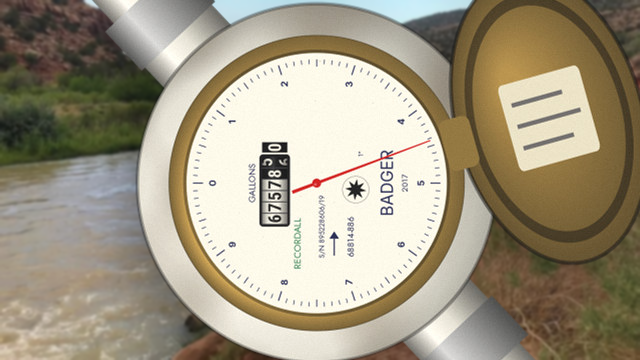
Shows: 6757854.4 gal
